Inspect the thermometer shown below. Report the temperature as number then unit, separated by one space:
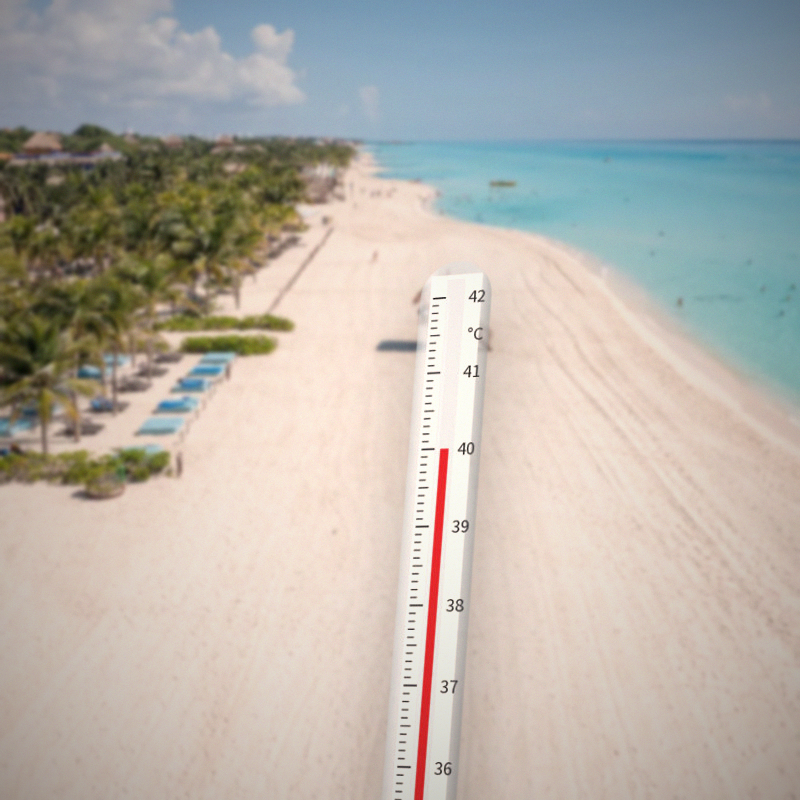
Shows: 40 °C
